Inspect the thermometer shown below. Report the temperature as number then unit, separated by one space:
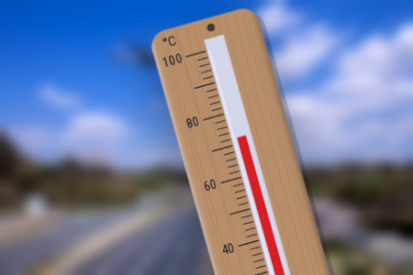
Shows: 72 °C
